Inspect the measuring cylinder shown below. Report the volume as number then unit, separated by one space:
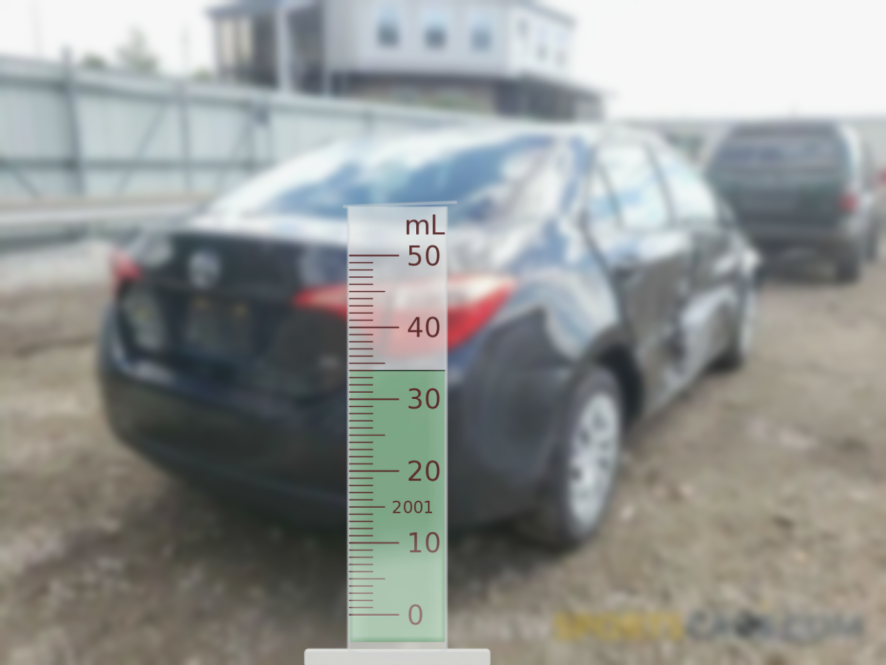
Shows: 34 mL
